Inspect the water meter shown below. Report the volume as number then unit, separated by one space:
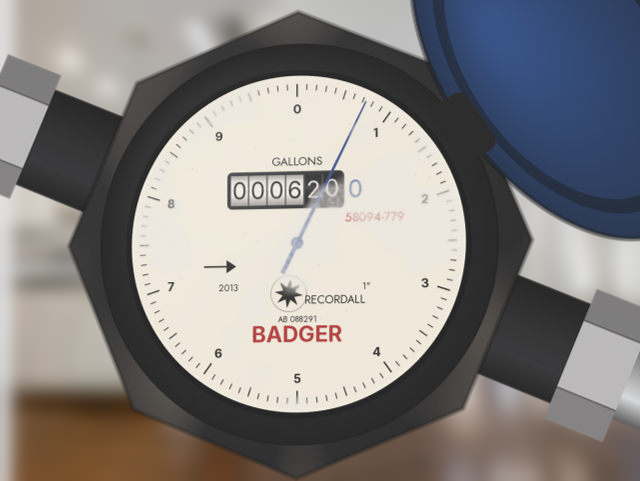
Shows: 6200.7 gal
